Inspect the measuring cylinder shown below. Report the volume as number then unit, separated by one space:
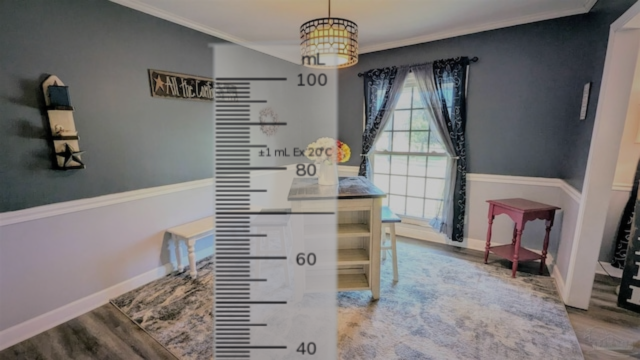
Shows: 70 mL
